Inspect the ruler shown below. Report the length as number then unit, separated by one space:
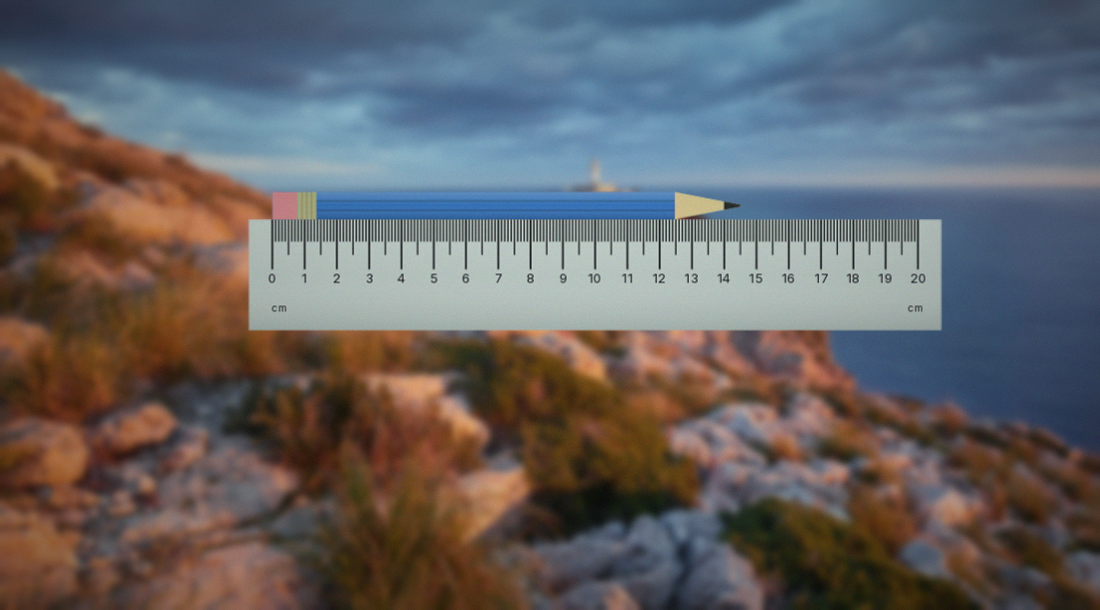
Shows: 14.5 cm
